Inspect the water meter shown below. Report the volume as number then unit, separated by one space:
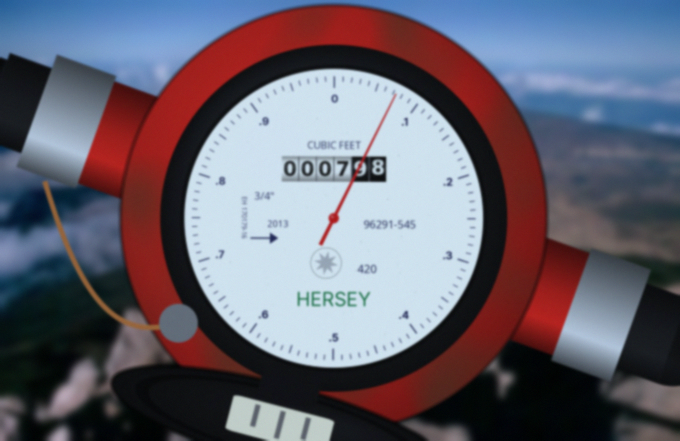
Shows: 798.07 ft³
